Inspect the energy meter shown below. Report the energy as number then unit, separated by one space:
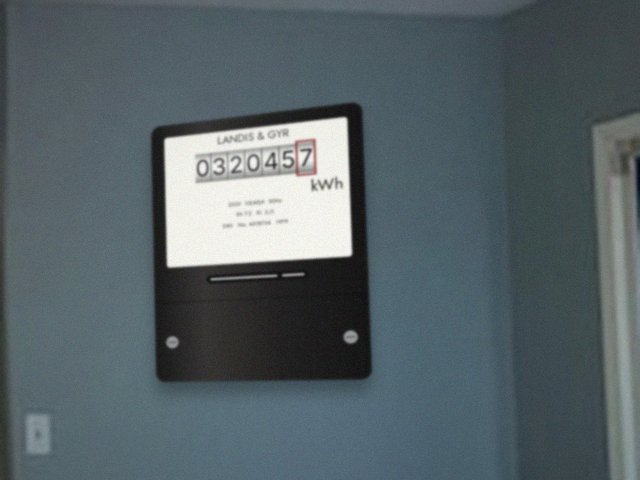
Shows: 32045.7 kWh
